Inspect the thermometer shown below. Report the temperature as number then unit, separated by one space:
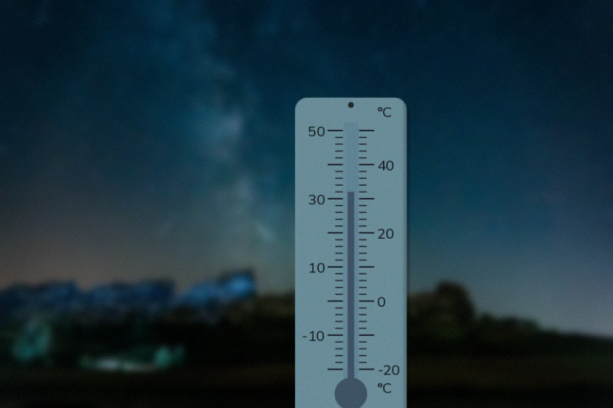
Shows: 32 °C
